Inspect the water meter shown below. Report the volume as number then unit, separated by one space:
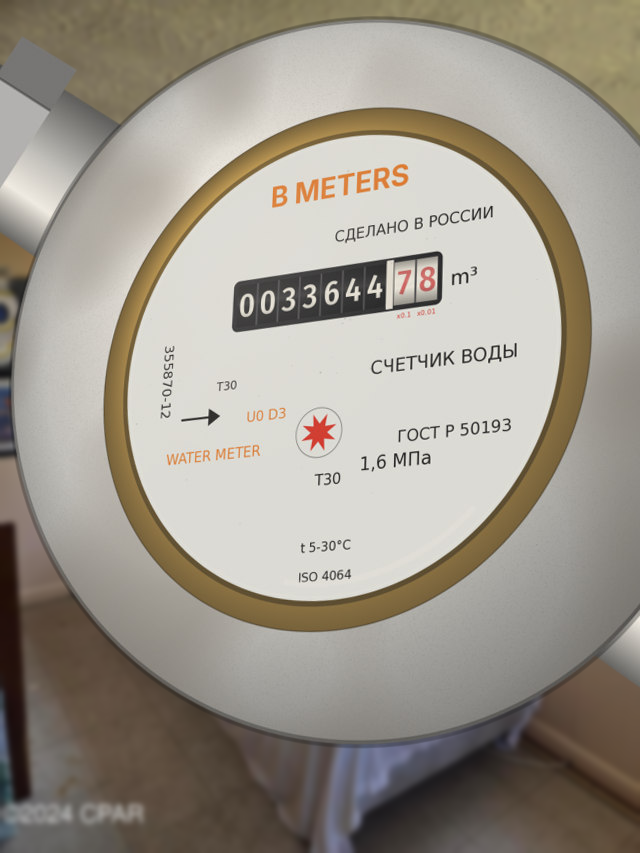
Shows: 33644.78 m³
